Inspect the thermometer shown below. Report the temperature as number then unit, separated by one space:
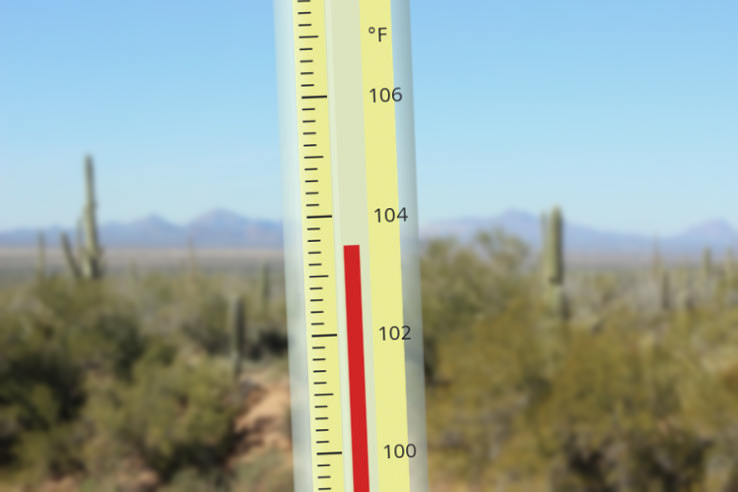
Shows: 103.5 °F
